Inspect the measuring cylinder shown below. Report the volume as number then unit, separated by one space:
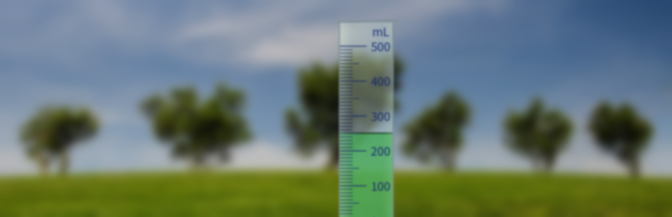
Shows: 250 mL
